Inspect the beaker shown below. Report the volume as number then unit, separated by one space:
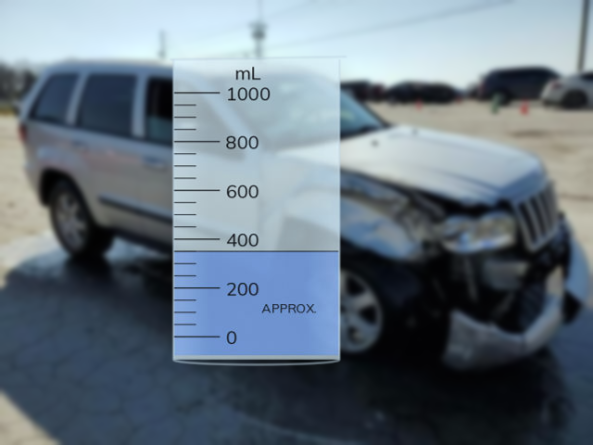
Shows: 350 mL
